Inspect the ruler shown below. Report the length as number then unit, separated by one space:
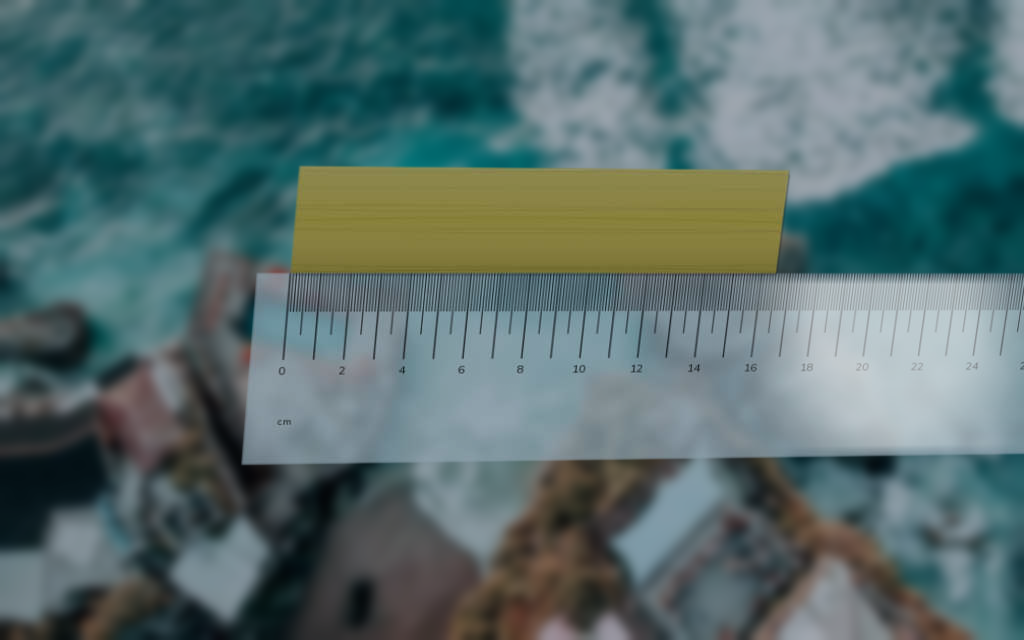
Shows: 16.5 cm
